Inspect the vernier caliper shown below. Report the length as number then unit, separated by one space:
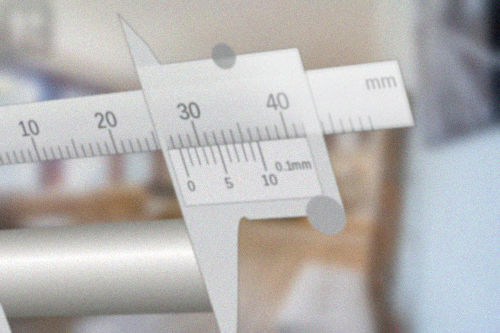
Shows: 27.6 mm
